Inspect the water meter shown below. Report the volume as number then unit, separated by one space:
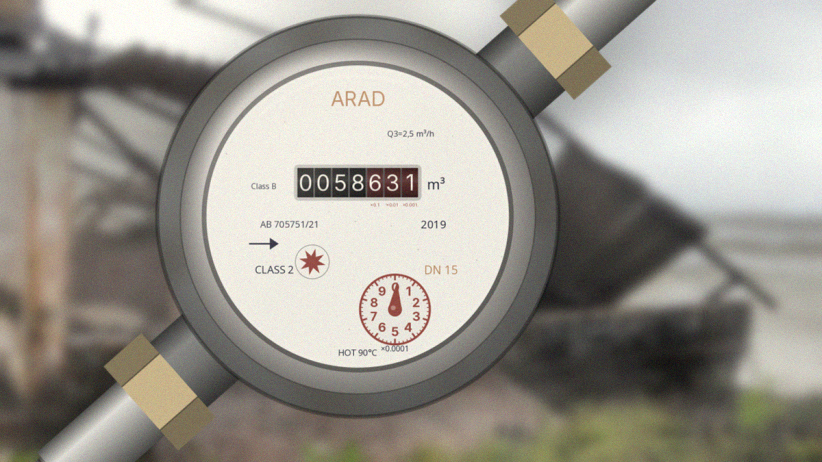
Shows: 58.6310 m³
